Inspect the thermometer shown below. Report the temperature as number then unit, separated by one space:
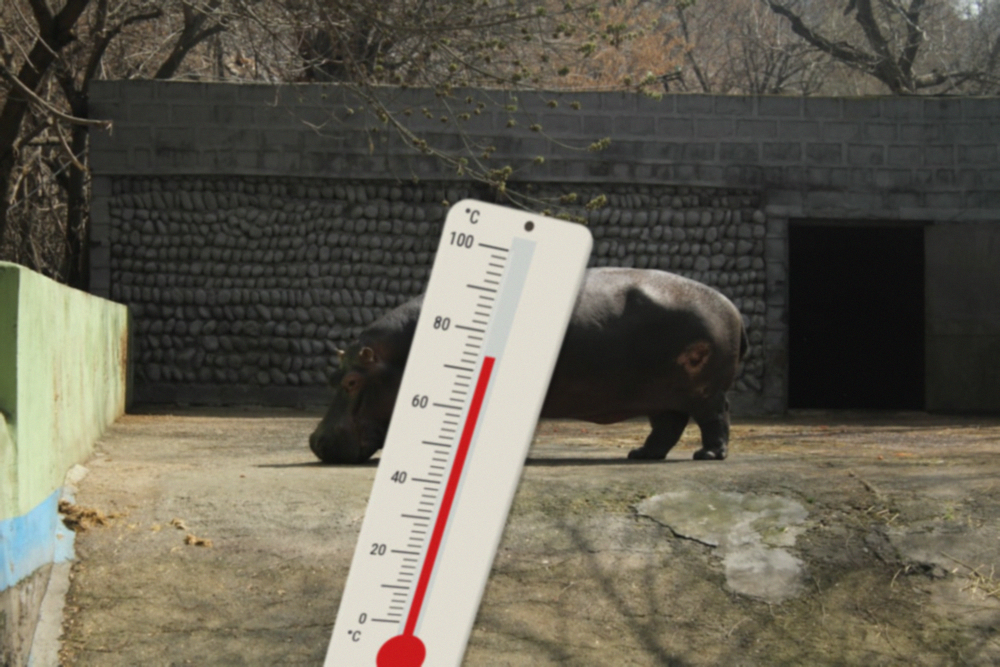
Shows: 74 °C
